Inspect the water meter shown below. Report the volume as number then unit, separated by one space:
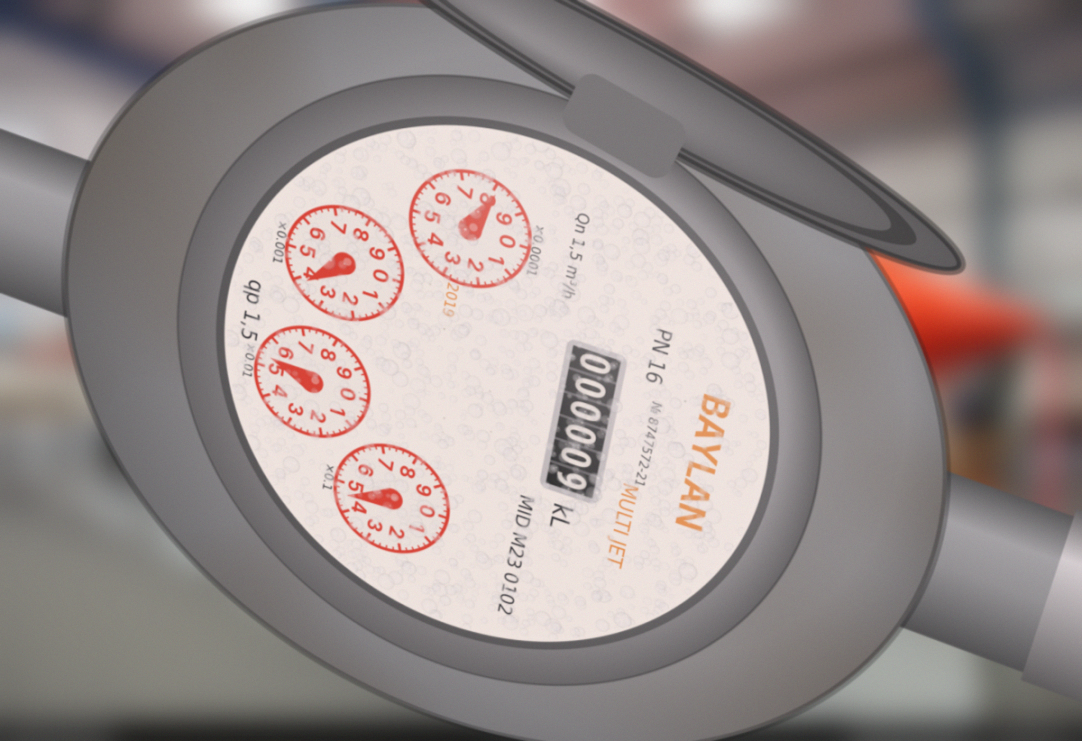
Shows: 9.4538 kL
